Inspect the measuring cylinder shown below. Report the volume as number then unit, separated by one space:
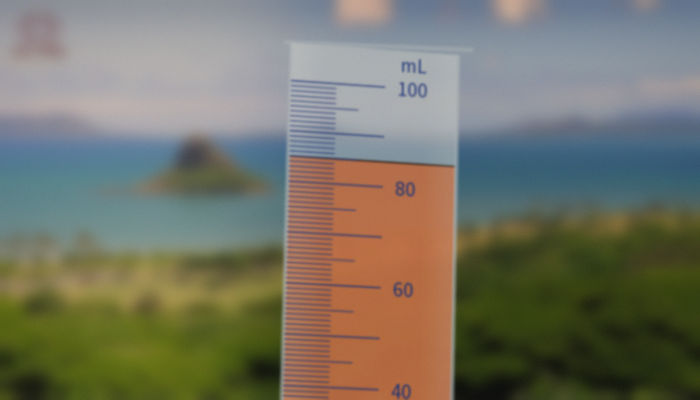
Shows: 85 mL
